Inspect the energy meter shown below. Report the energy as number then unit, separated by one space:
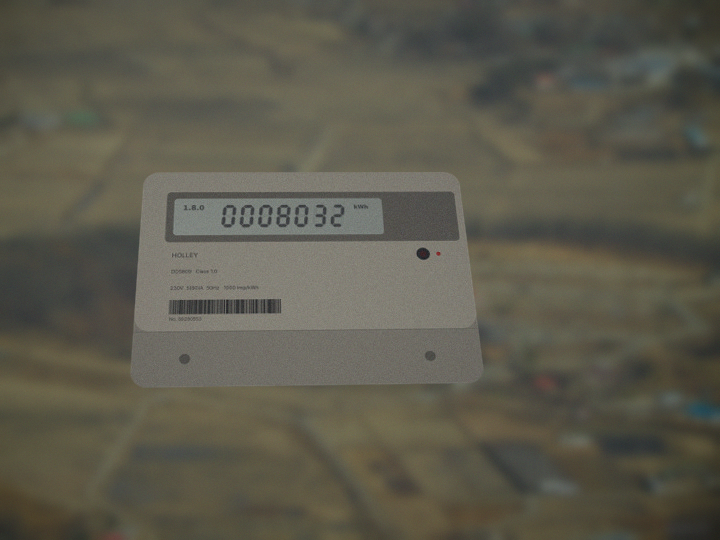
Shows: 8032 kWh
